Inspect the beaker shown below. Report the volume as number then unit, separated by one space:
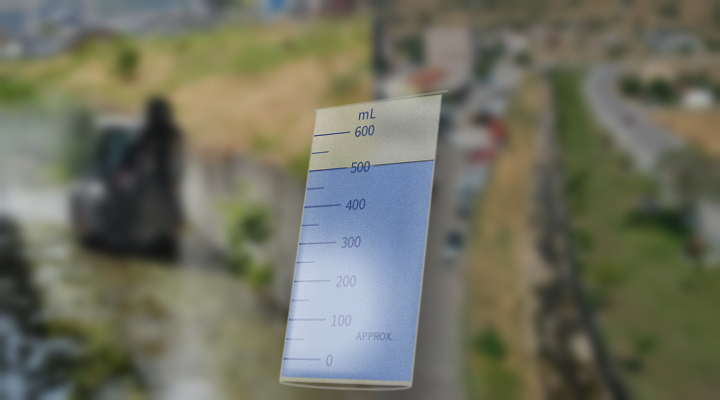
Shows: 500 mL
